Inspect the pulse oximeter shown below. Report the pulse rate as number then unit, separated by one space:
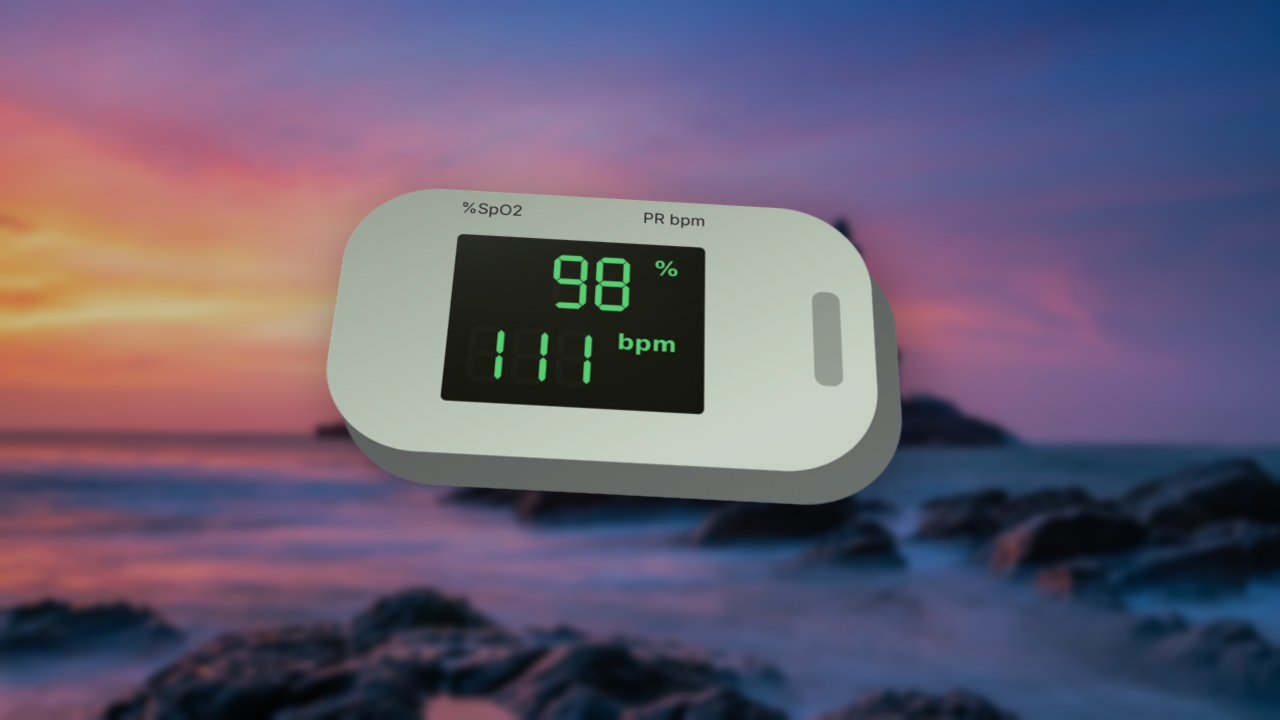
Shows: 111 bpm
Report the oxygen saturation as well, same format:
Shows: 98 %
